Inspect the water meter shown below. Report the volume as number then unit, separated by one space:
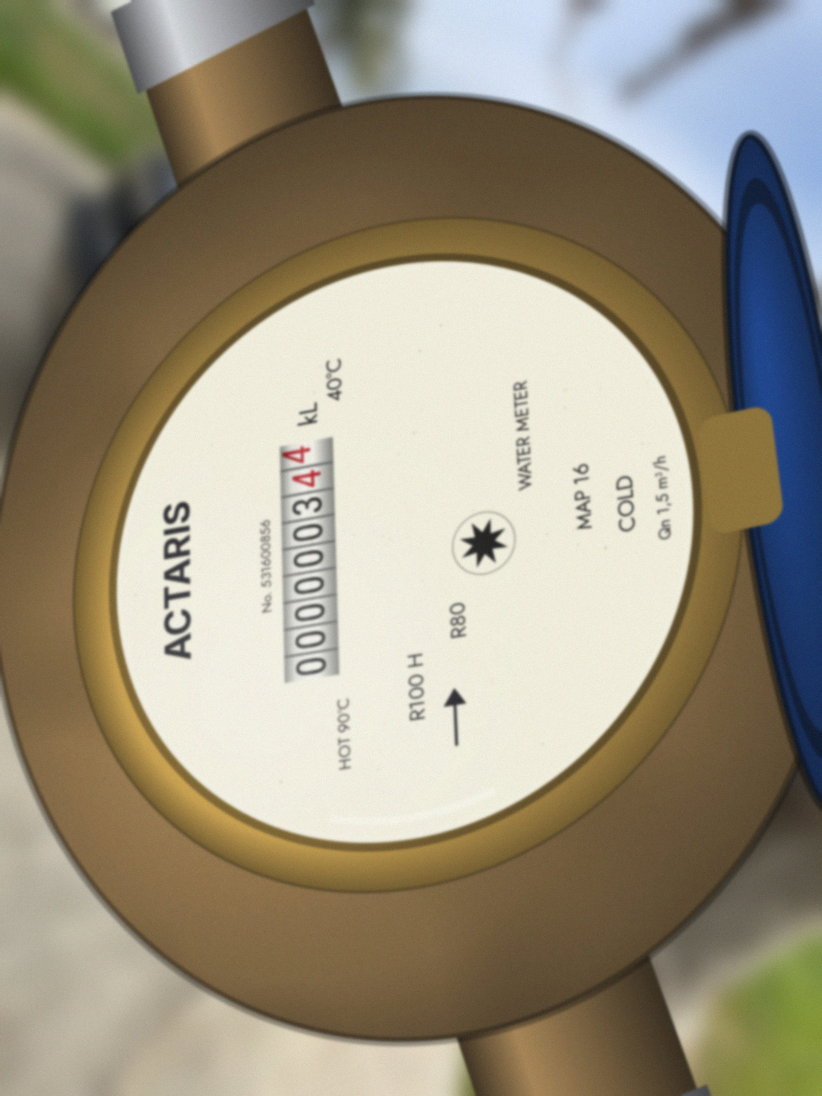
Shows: 3.44 kL
